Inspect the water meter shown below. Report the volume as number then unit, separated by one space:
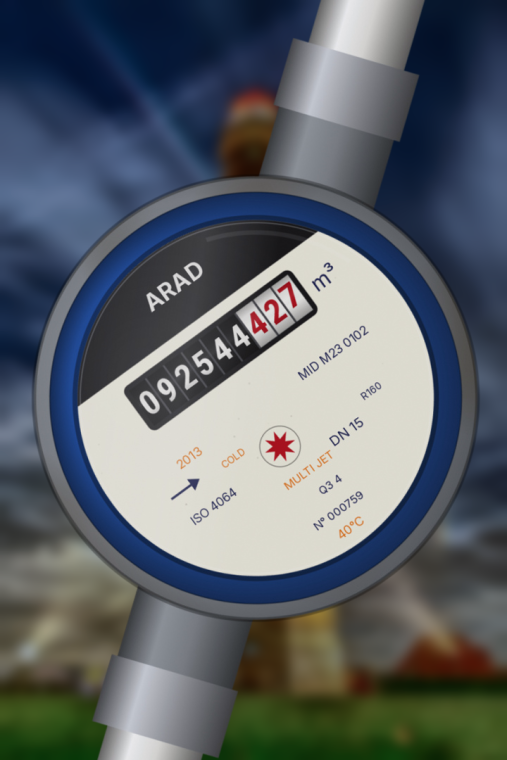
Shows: 92544.427 m³
